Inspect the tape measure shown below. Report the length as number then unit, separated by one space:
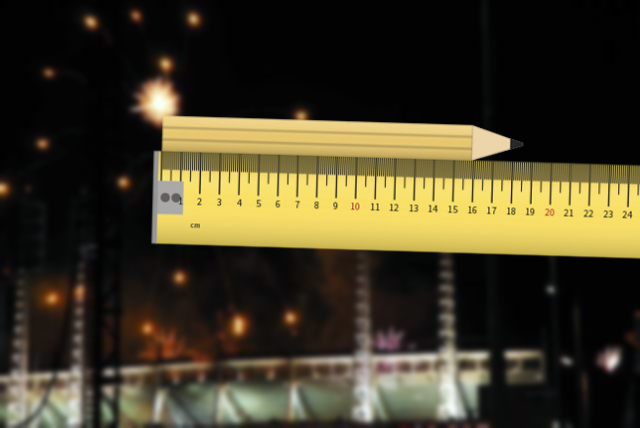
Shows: 18.5 cm
